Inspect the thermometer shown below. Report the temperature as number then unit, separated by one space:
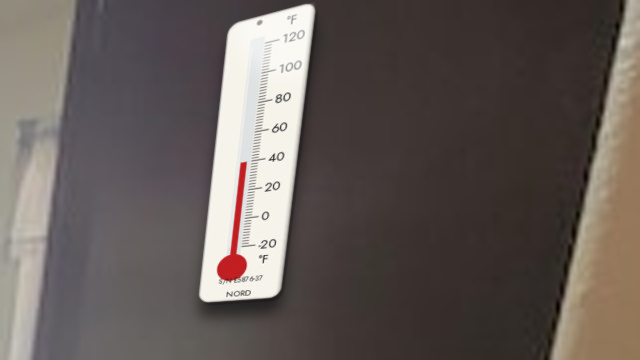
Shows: 40 °F
